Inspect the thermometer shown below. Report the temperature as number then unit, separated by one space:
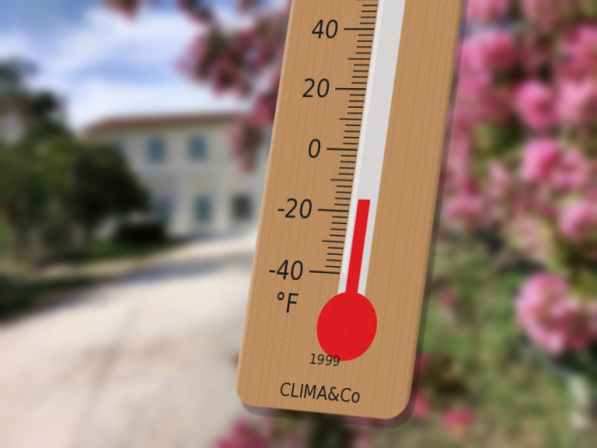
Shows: -16 °F
